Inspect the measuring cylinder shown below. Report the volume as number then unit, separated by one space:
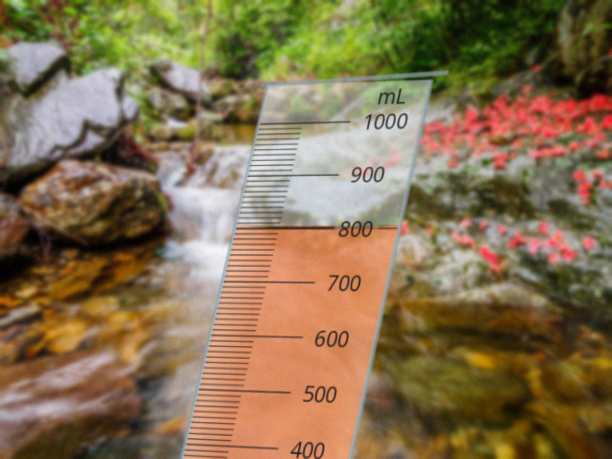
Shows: 800 mL
